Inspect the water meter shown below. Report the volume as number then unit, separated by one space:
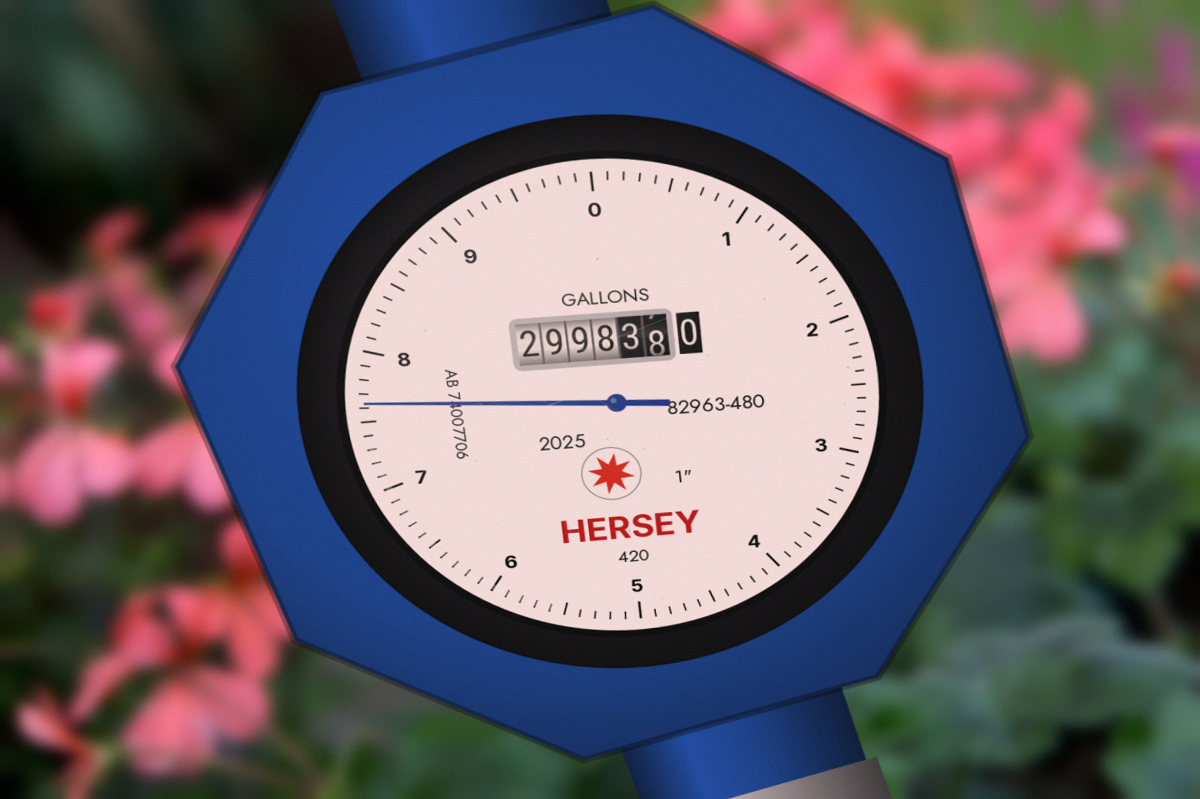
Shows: 2998377.6 gal
